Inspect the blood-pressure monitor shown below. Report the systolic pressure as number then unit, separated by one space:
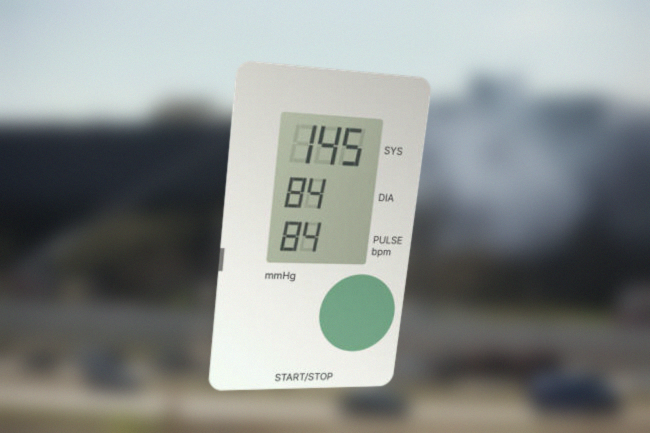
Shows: 145 mmHg
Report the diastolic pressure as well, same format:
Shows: 84 mmHg
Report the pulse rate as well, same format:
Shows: 84 bpm
